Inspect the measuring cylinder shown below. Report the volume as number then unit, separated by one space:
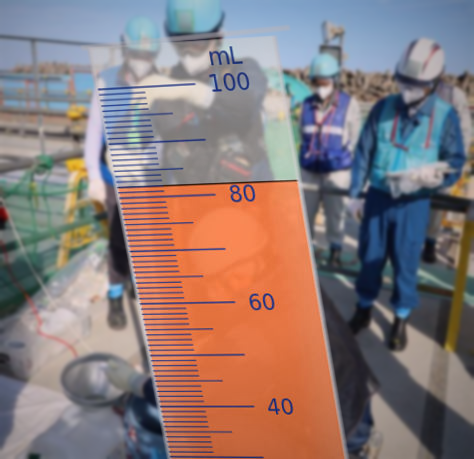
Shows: 82 mL
